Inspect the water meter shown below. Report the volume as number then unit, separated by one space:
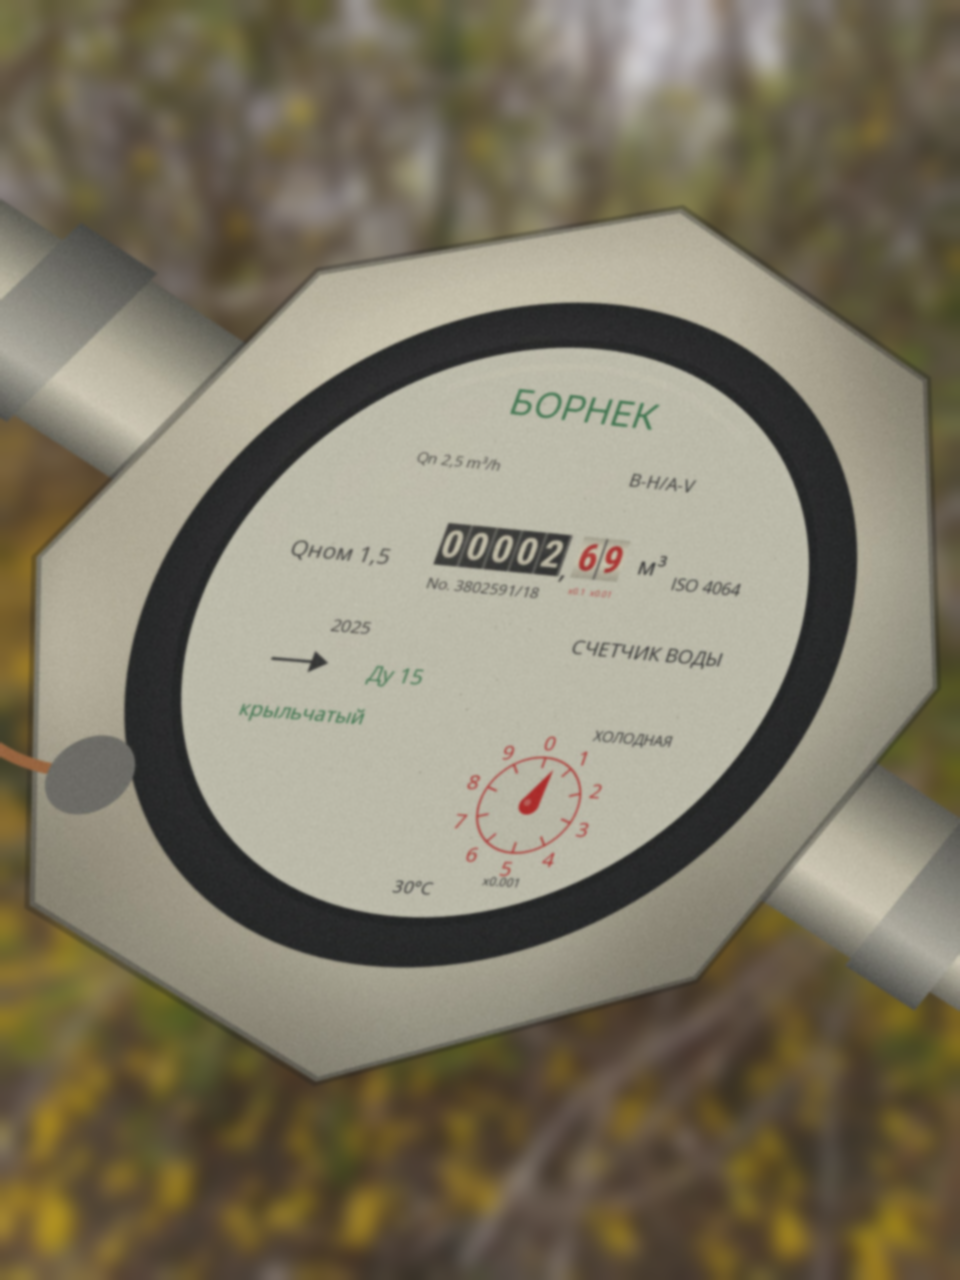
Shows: 2.690 m³
